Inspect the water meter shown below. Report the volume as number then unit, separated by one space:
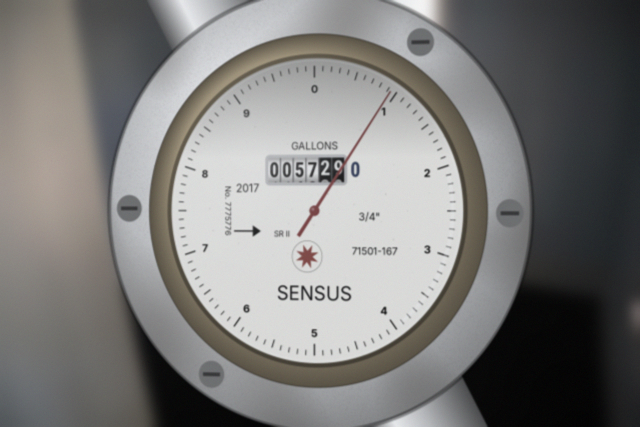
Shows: 57290.9 gal
